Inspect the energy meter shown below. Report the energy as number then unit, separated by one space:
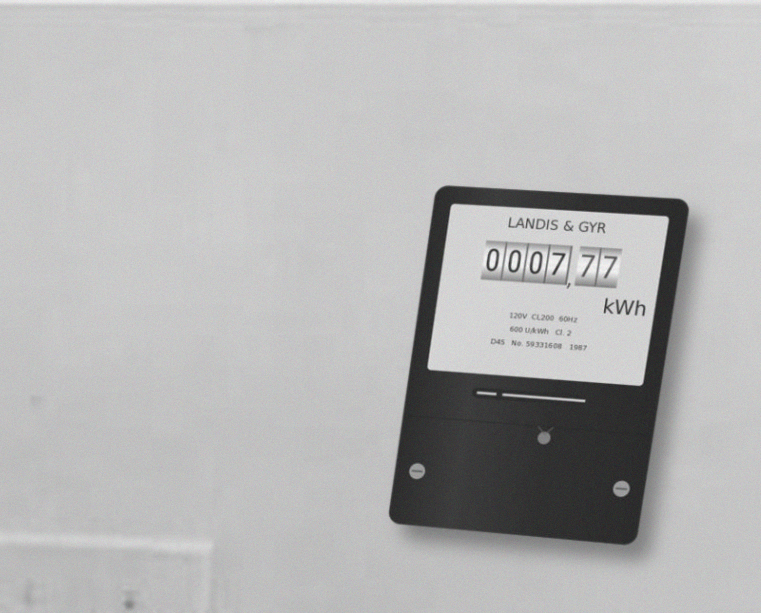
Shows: 7.77 kWh
